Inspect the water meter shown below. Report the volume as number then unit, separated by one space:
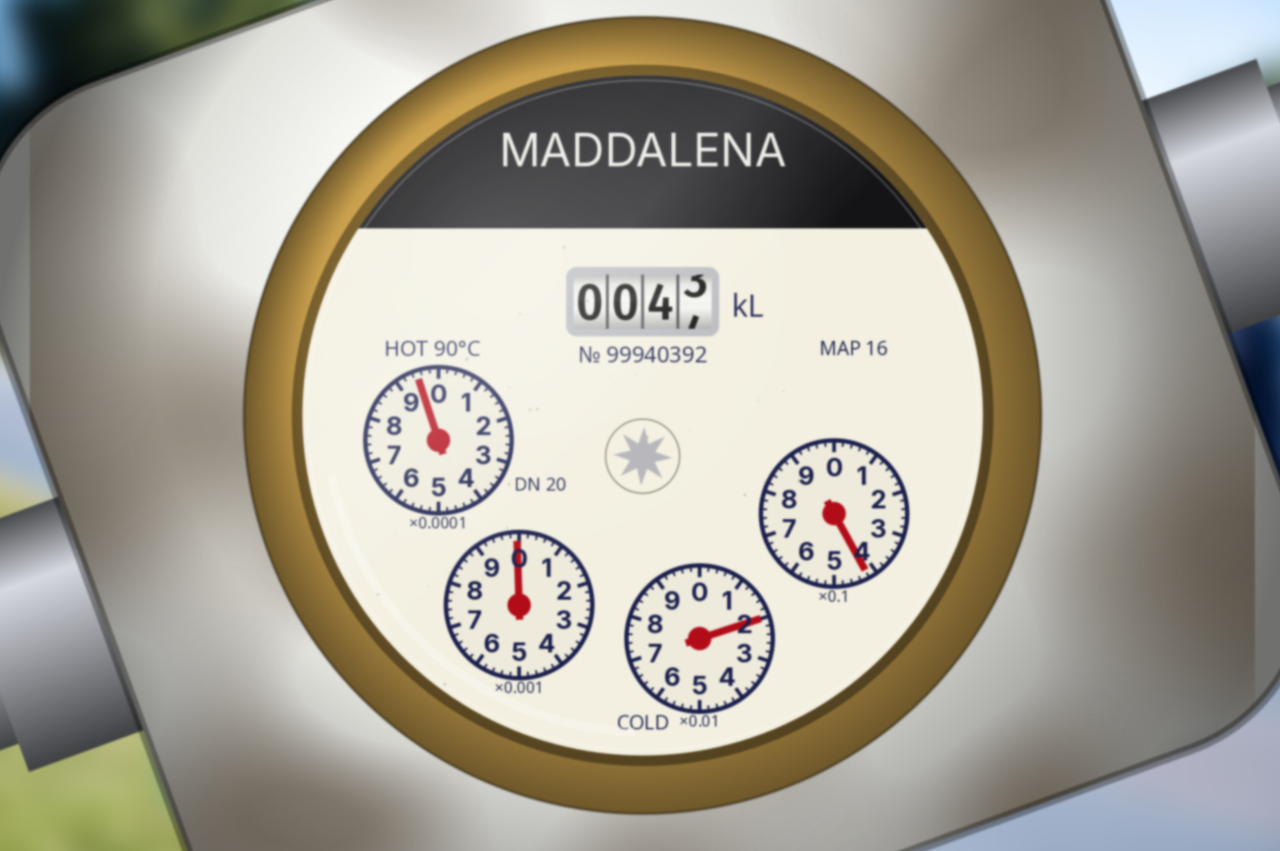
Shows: 43.4199 kL
